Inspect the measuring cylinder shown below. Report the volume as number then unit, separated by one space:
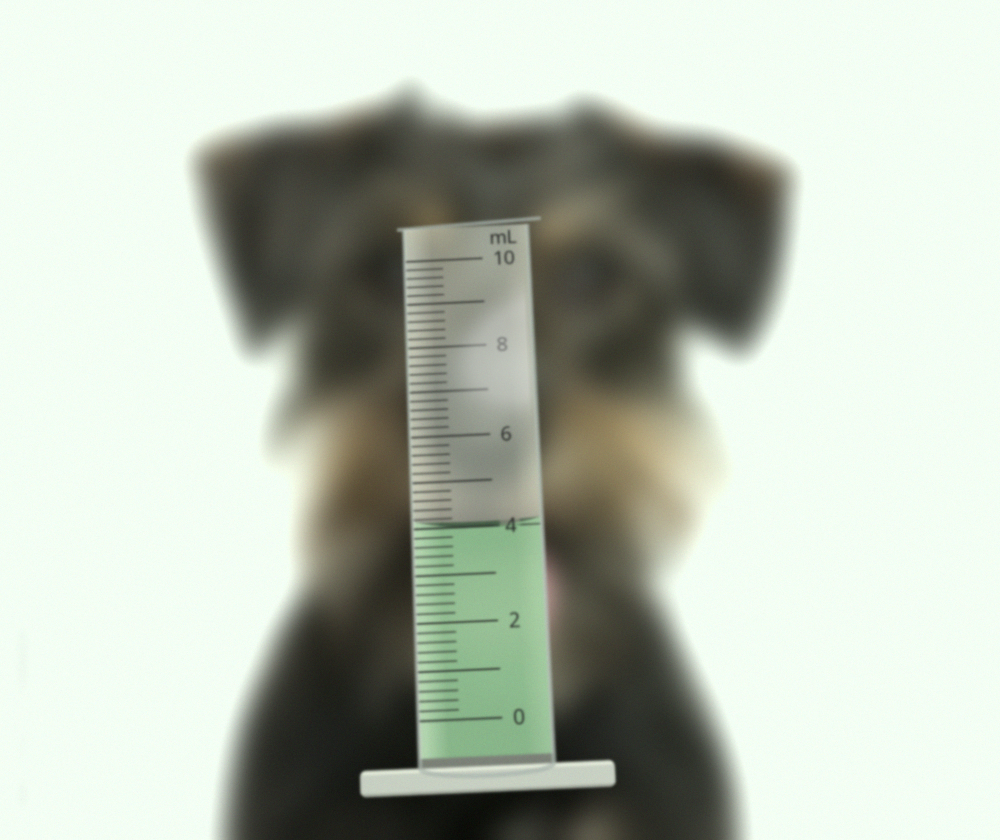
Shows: 4 mL
